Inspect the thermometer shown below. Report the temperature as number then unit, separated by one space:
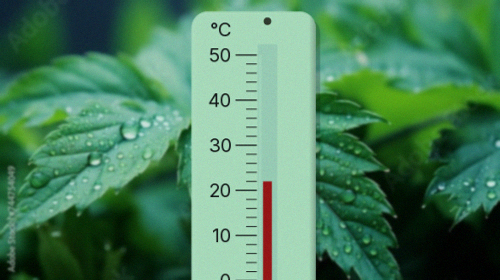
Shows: 22 °C
